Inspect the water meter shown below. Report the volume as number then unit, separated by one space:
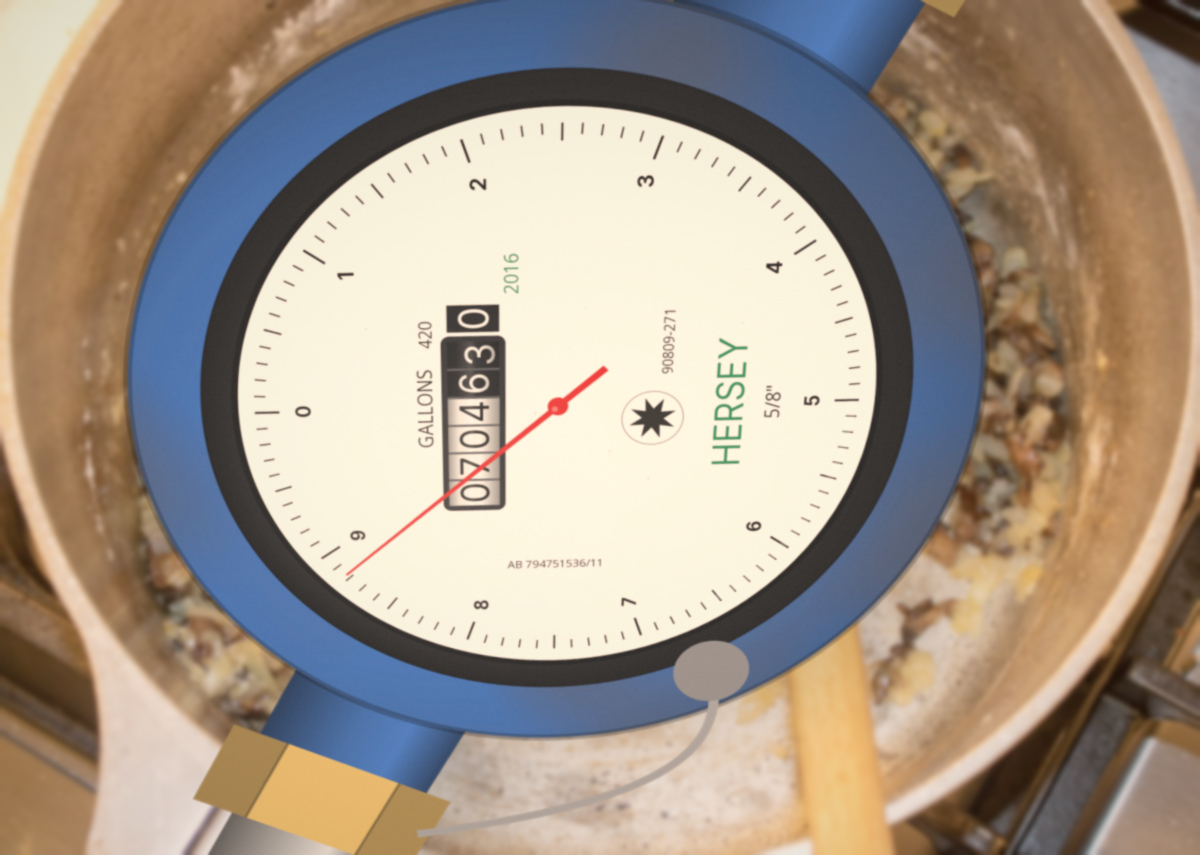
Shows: 704628.8 gal
